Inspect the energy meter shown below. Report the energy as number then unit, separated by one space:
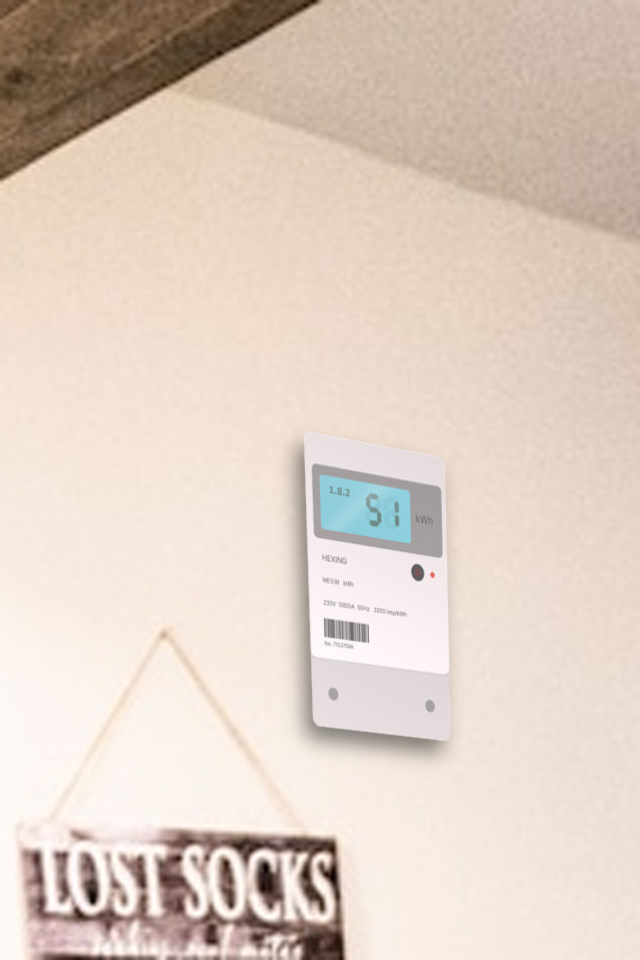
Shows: 51 kWh
